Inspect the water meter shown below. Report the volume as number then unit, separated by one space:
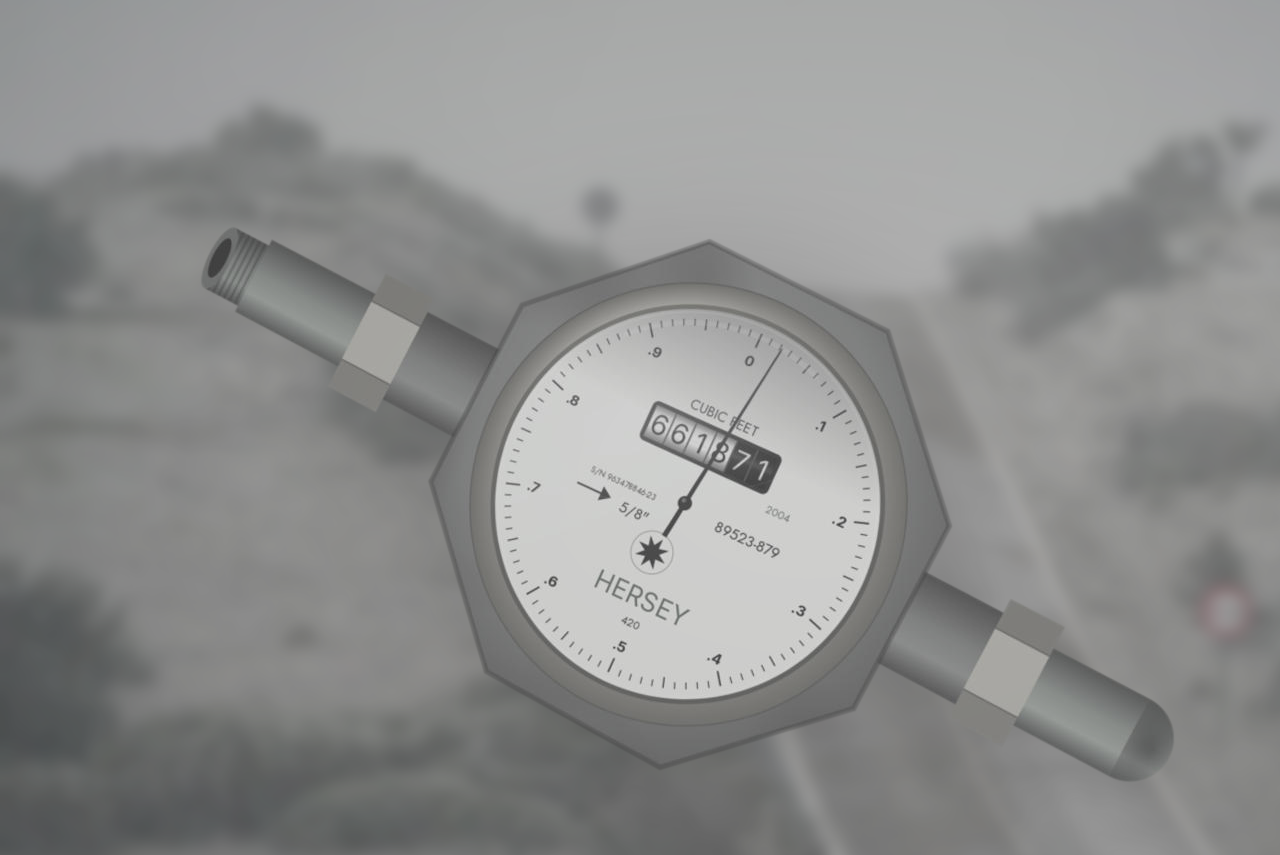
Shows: 661871.02 ft³
